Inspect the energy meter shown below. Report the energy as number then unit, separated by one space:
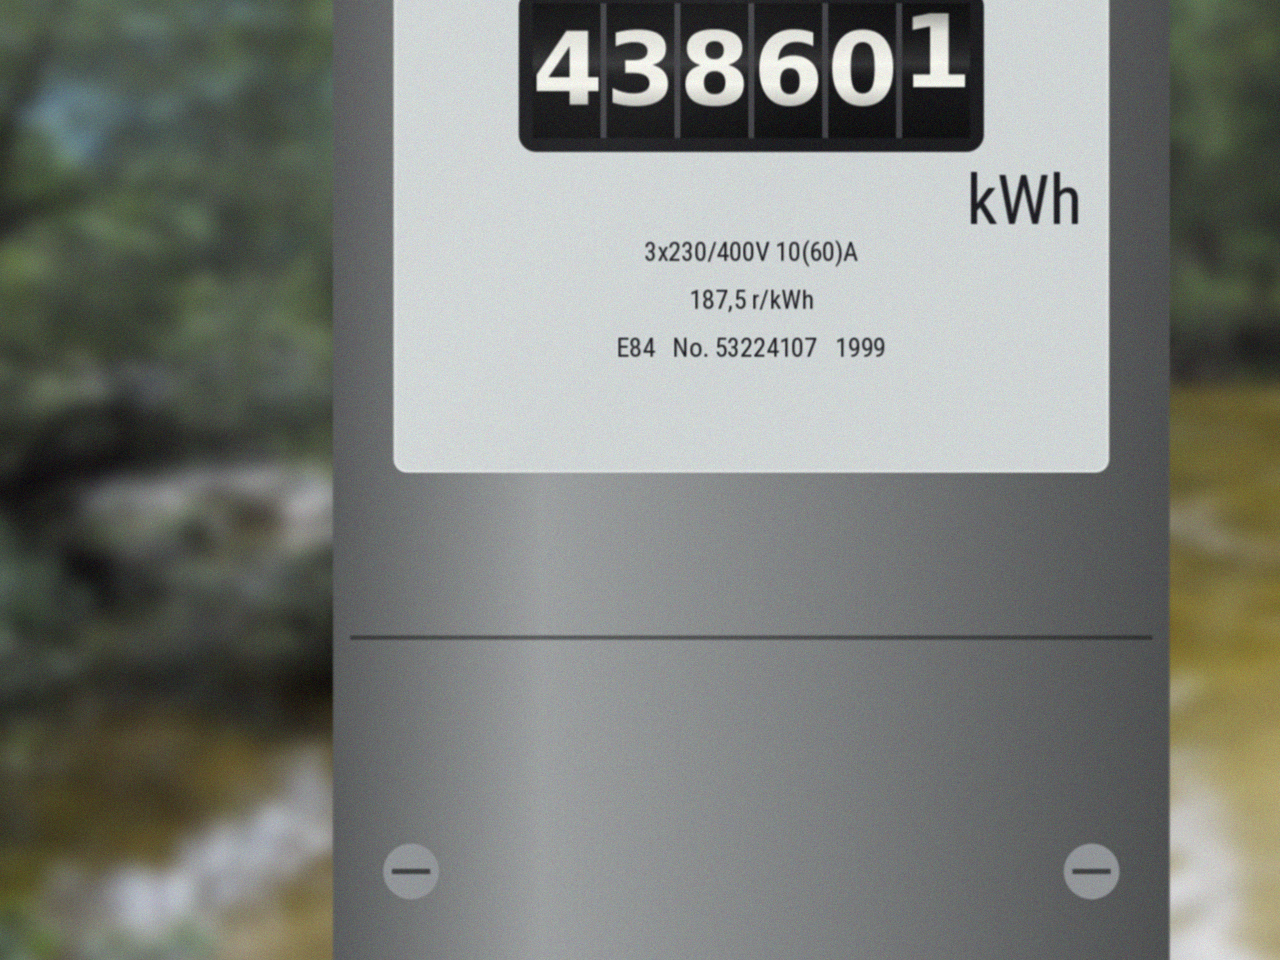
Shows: 438601 kWh
